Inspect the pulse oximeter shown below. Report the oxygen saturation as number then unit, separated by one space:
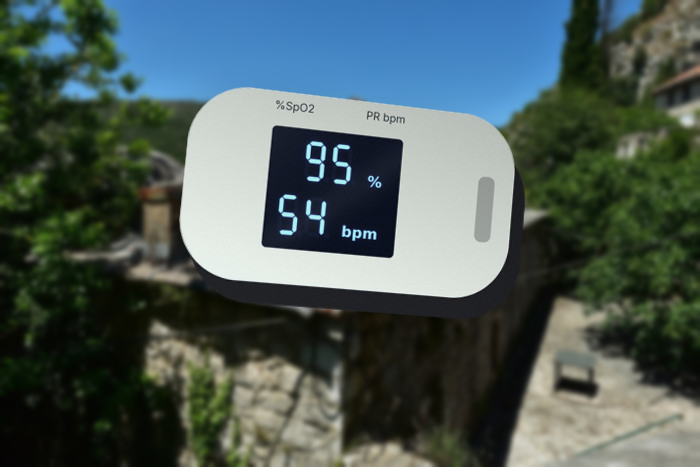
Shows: 95 %
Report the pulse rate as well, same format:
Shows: 54 bpm
